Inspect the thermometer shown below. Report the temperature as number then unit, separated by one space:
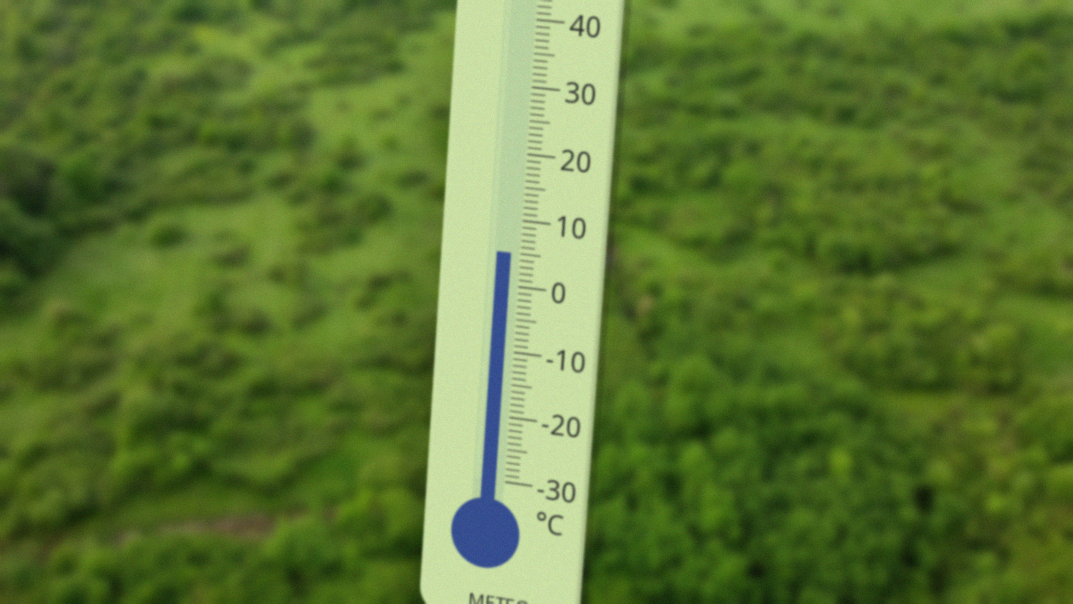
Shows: 5 °C
